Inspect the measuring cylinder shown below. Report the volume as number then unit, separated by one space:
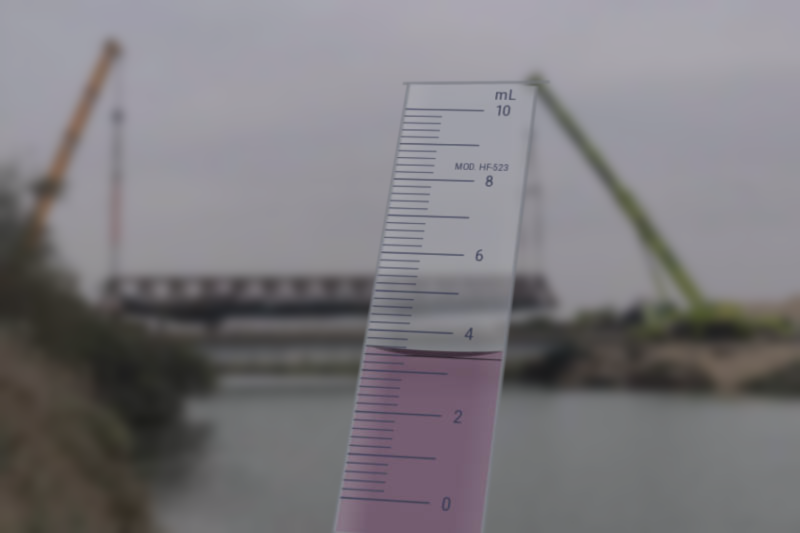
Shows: 3.4 mL
